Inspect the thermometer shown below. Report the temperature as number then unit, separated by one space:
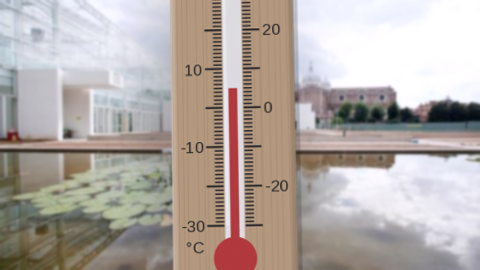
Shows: 5 °C
